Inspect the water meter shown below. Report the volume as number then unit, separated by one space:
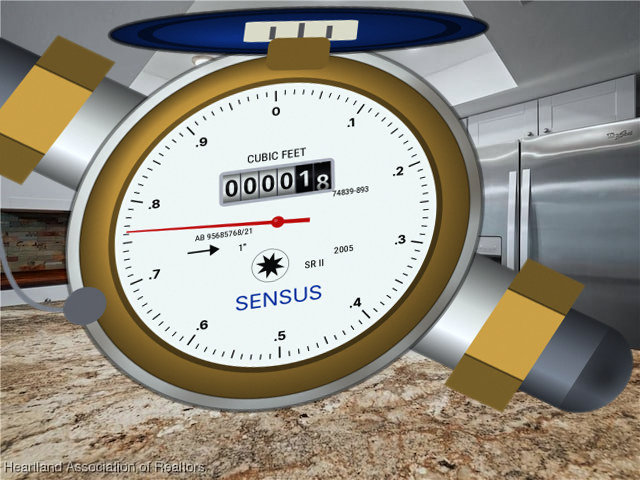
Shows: 17.76 ft³
